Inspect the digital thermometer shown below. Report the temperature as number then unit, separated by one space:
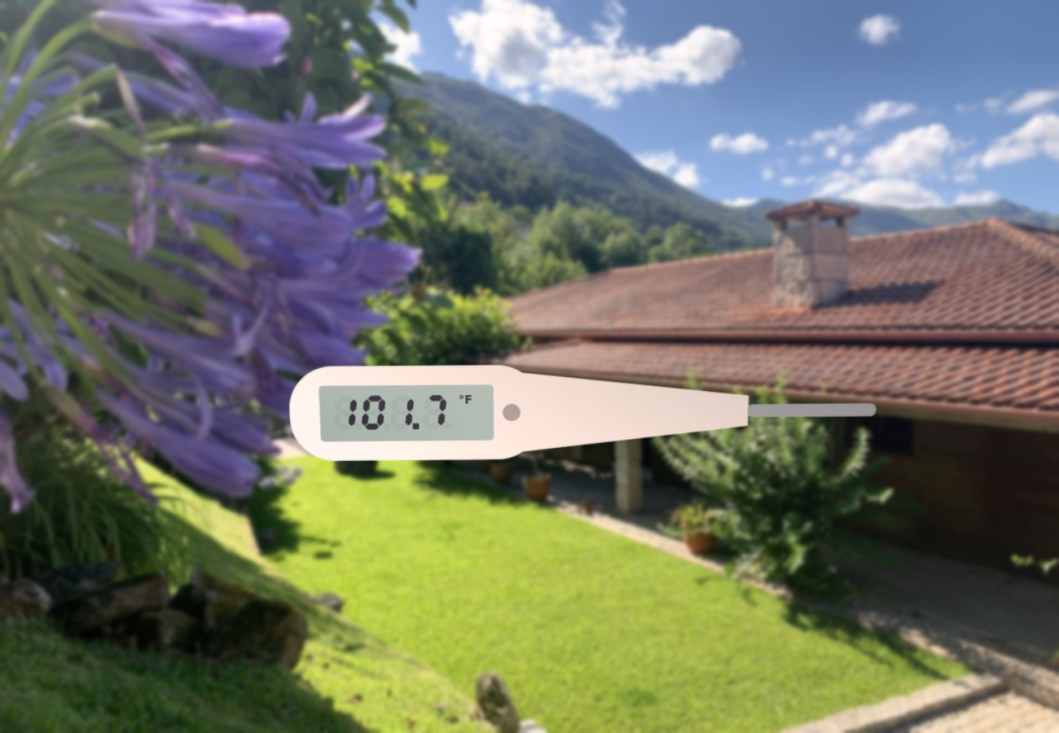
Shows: 101.7 °F
